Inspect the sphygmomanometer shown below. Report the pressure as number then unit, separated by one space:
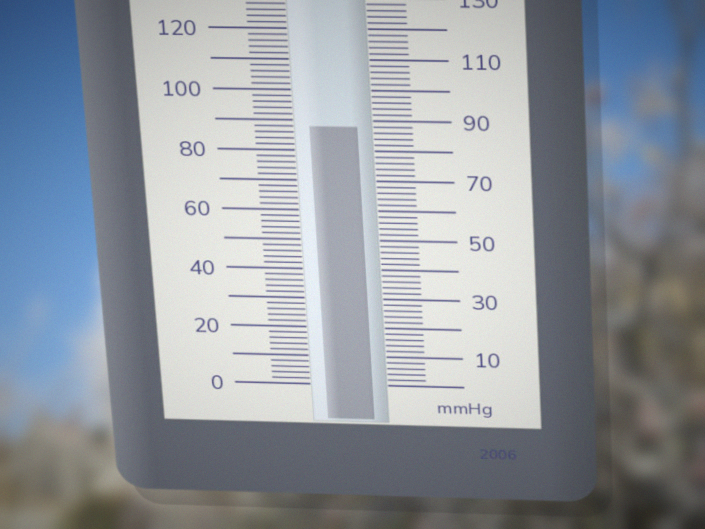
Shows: 88 mmHg
